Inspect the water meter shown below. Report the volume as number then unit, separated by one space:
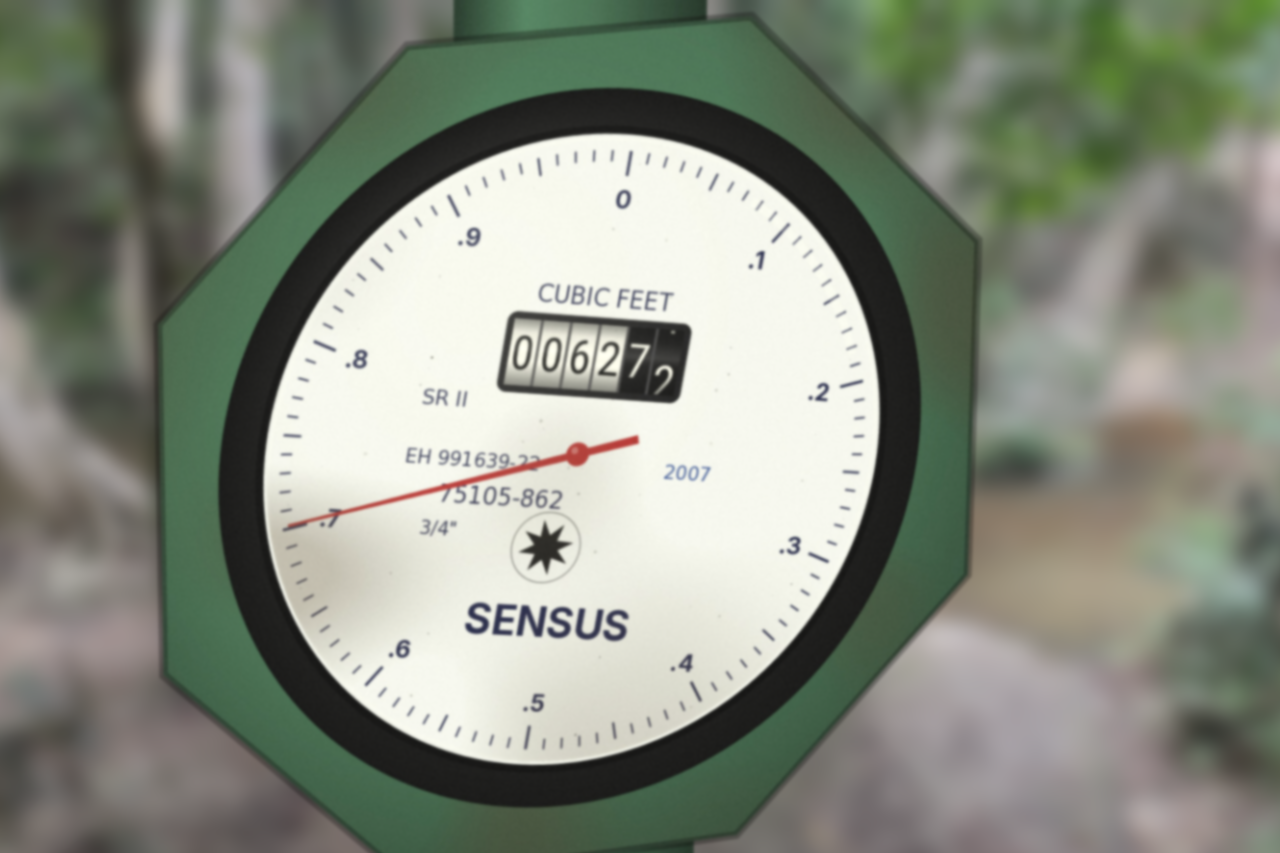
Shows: 6271.70 ft³
